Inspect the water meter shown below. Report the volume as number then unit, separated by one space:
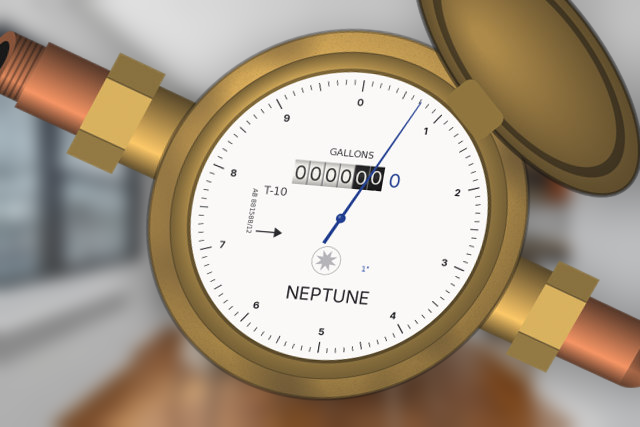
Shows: 0.7 gal
